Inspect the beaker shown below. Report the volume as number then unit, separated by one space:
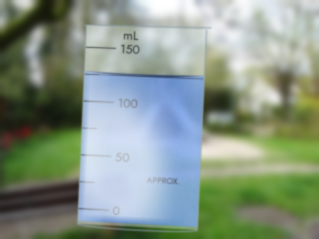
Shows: 125 mL
